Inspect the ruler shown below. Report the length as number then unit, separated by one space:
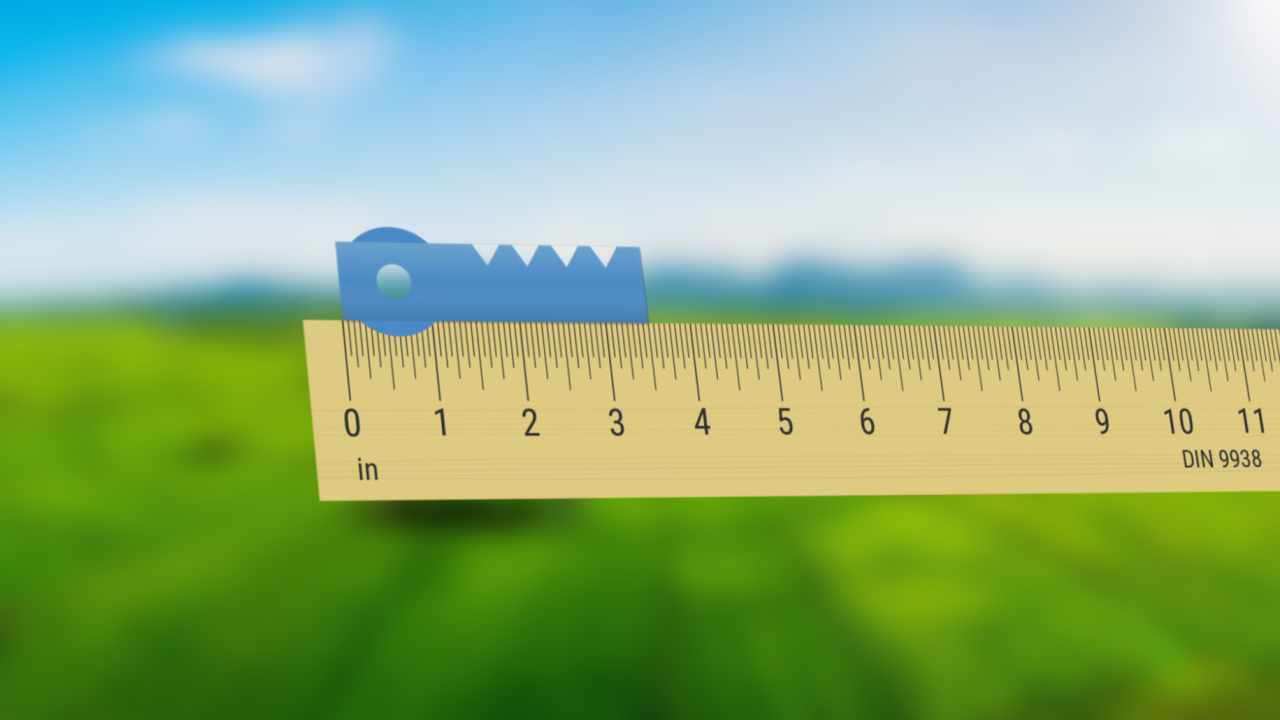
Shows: 3.5 in
